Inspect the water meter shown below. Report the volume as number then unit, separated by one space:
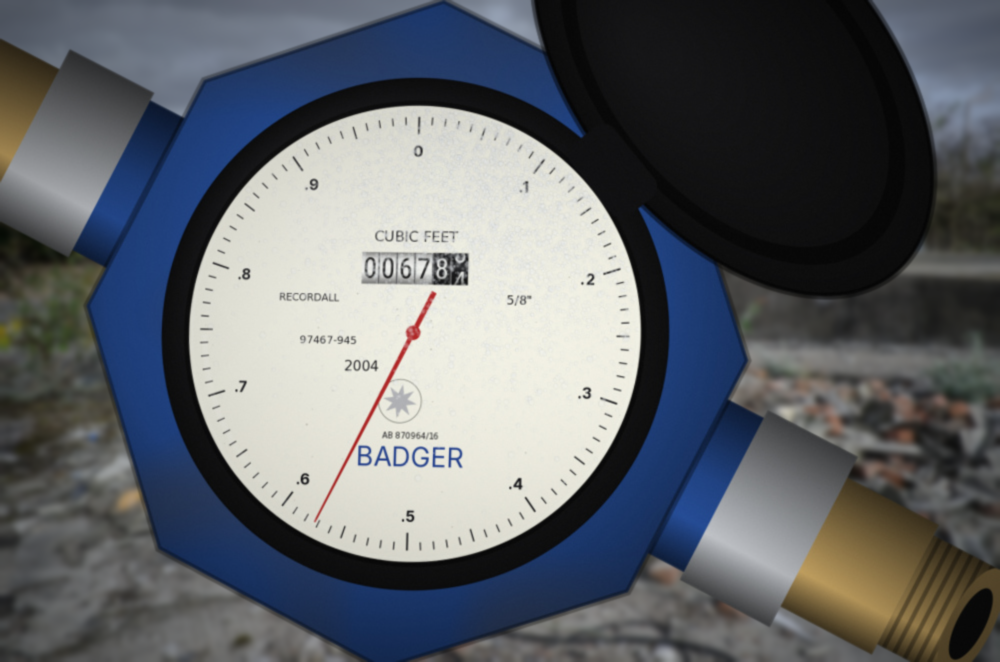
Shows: 6783.57 ft³
